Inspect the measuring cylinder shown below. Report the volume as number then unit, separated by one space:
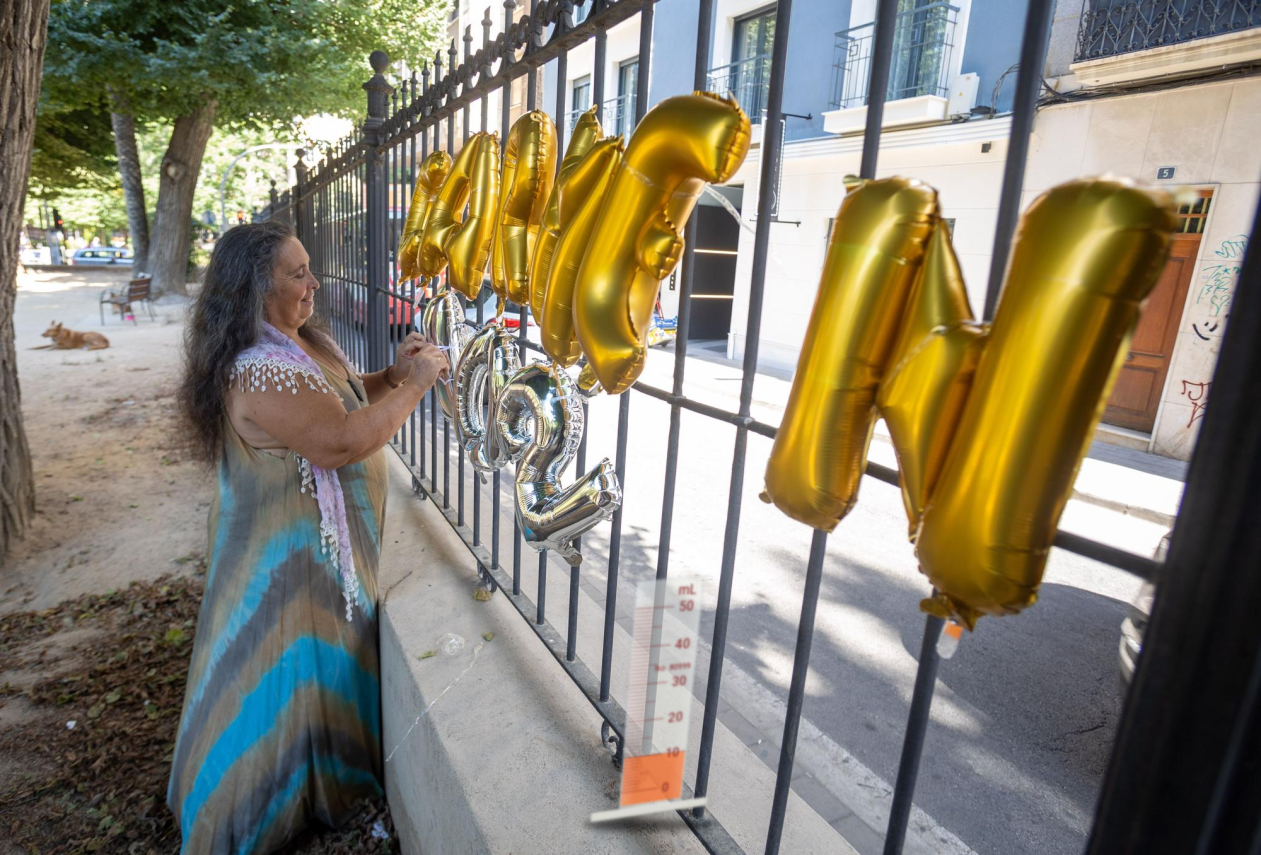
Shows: 10 mL
